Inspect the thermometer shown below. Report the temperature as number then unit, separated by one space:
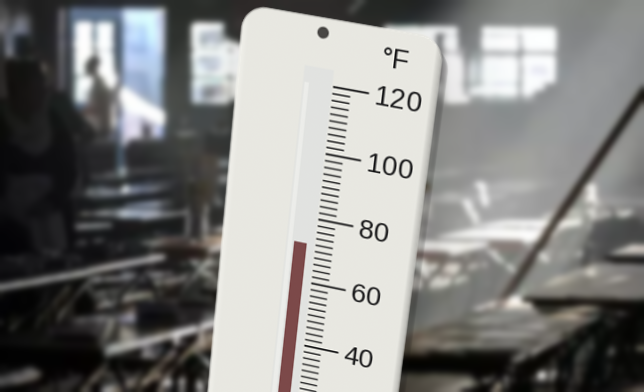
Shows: 72 °F
